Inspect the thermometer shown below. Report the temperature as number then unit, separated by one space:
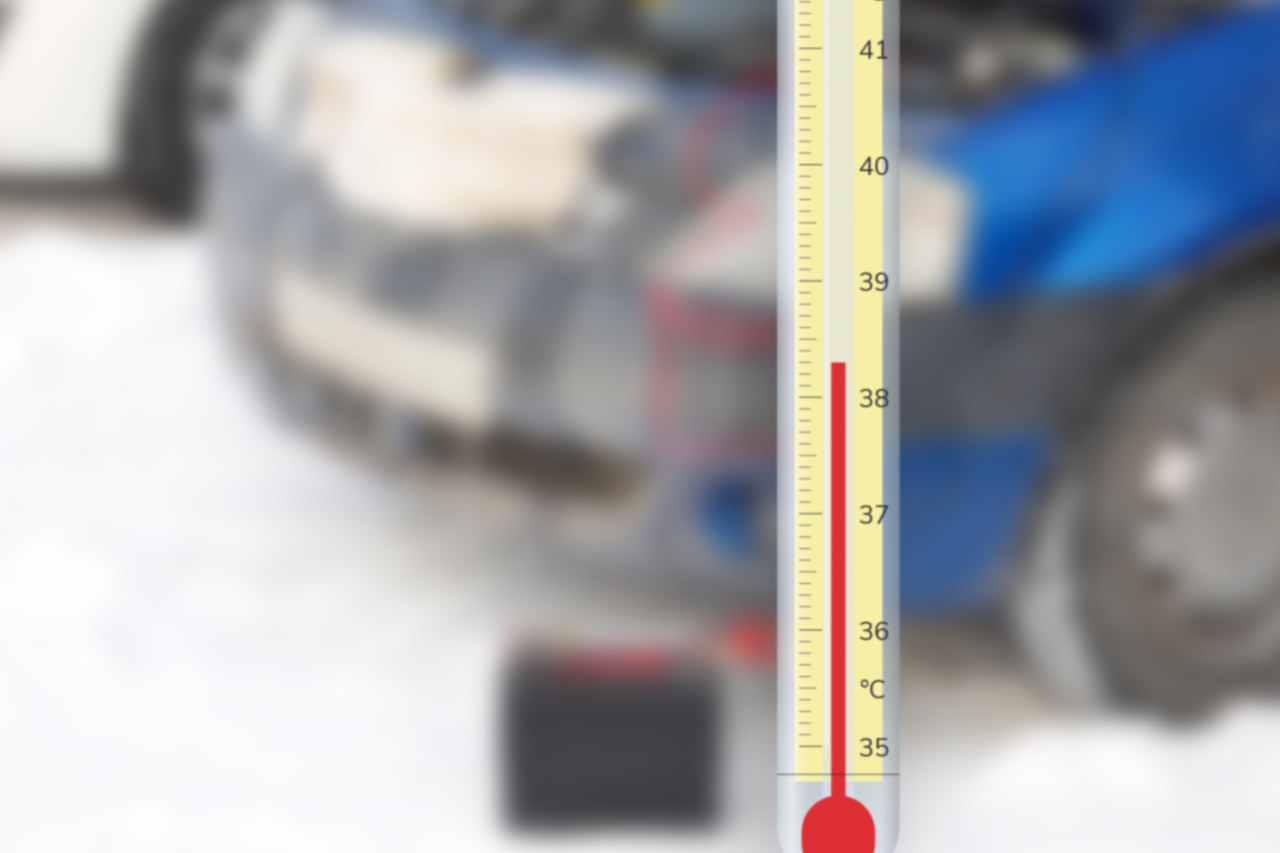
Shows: 38.3 °C
